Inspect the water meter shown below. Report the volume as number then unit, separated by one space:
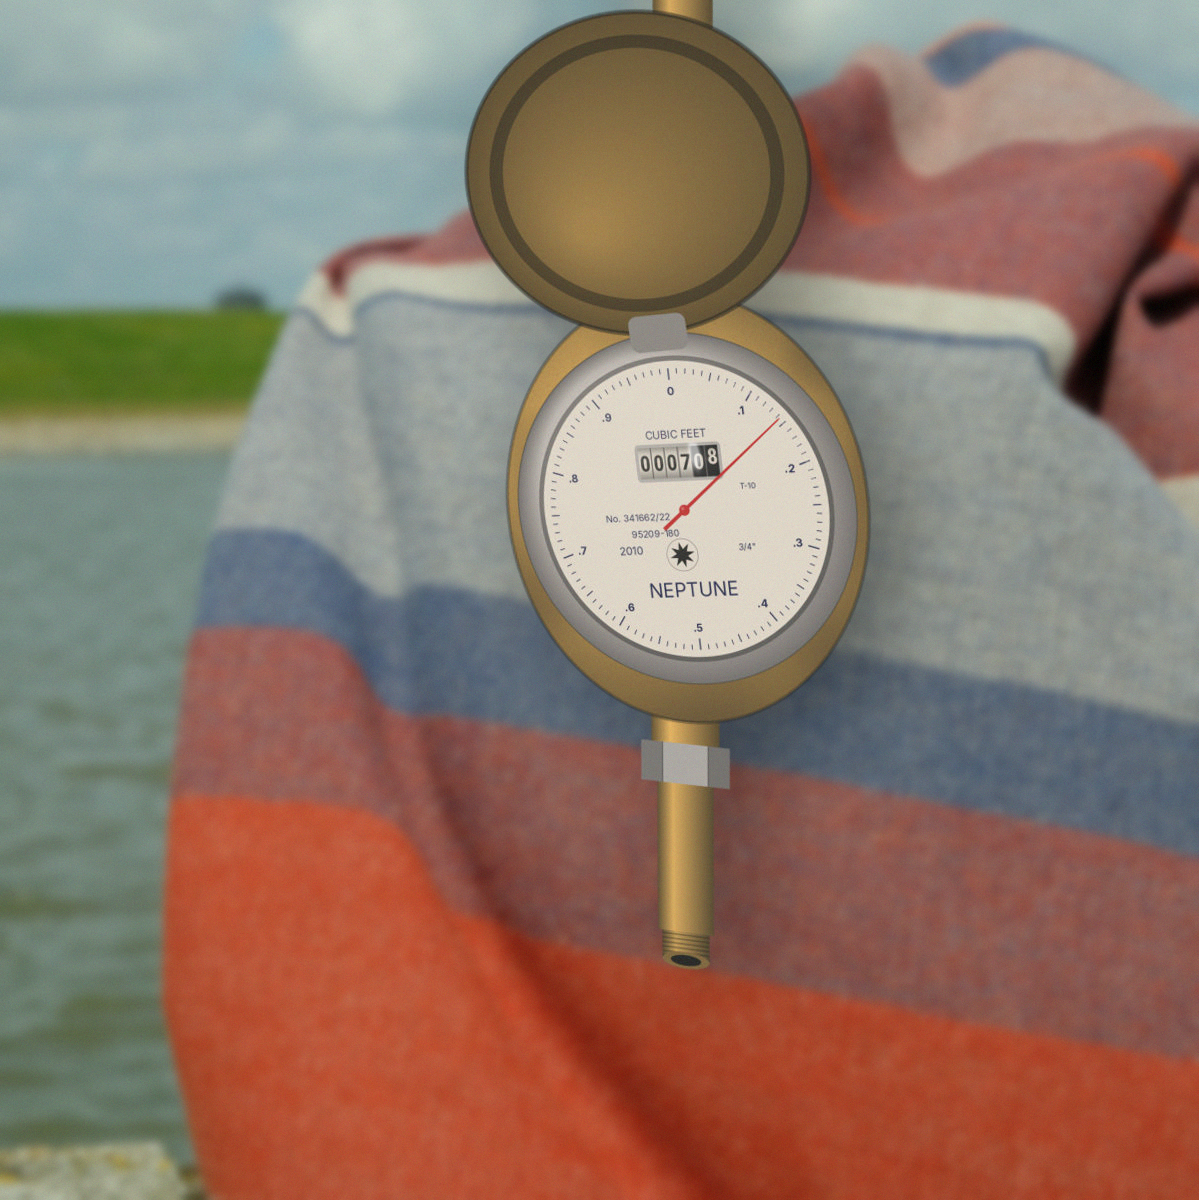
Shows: 708.14 ft³
